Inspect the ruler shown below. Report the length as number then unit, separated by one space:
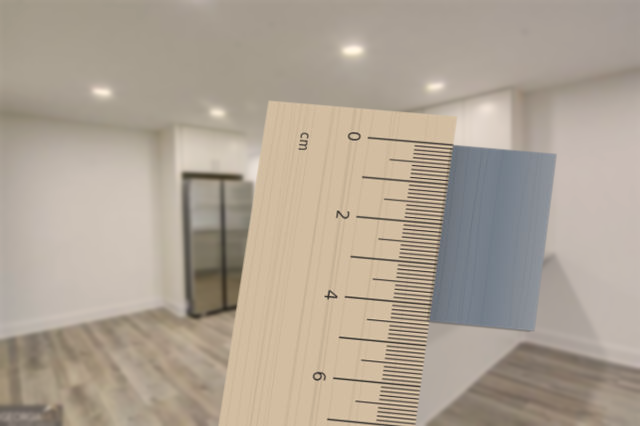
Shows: 4.4 cm
